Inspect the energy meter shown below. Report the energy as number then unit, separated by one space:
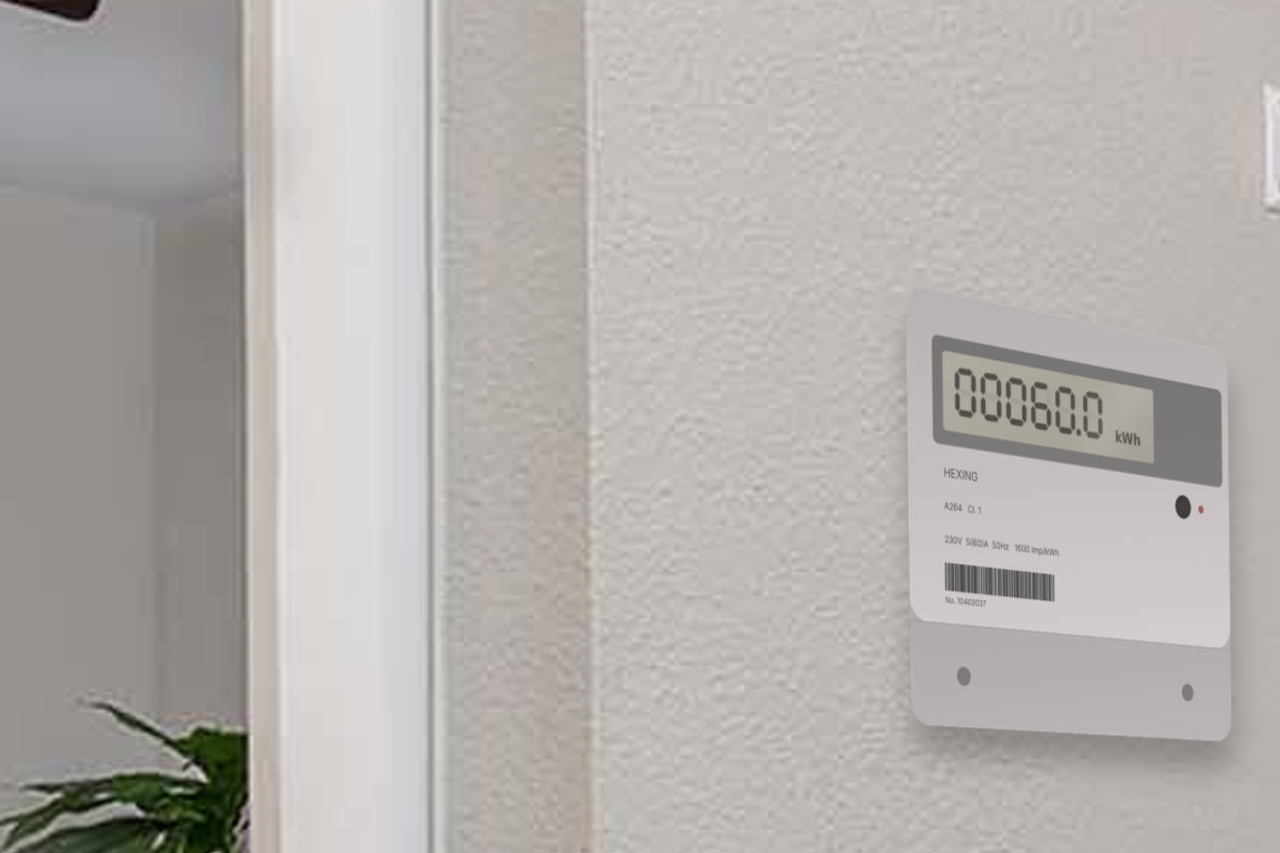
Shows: 60.0 kWh
